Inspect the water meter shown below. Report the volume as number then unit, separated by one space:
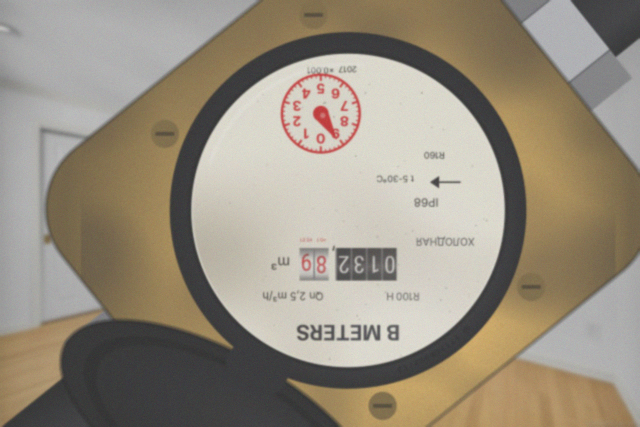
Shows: 132.889 m³
